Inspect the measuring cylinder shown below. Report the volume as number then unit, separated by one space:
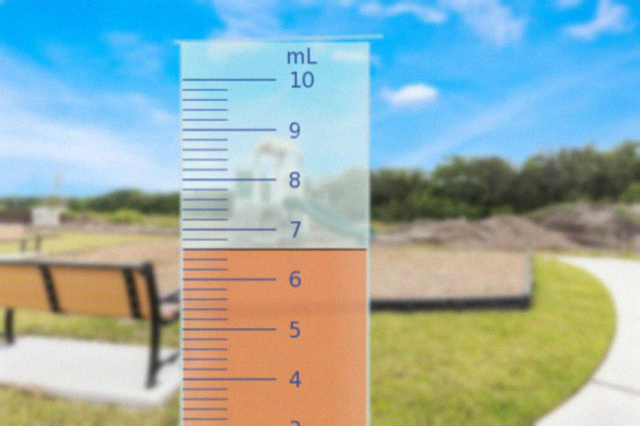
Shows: 6.6 mL
